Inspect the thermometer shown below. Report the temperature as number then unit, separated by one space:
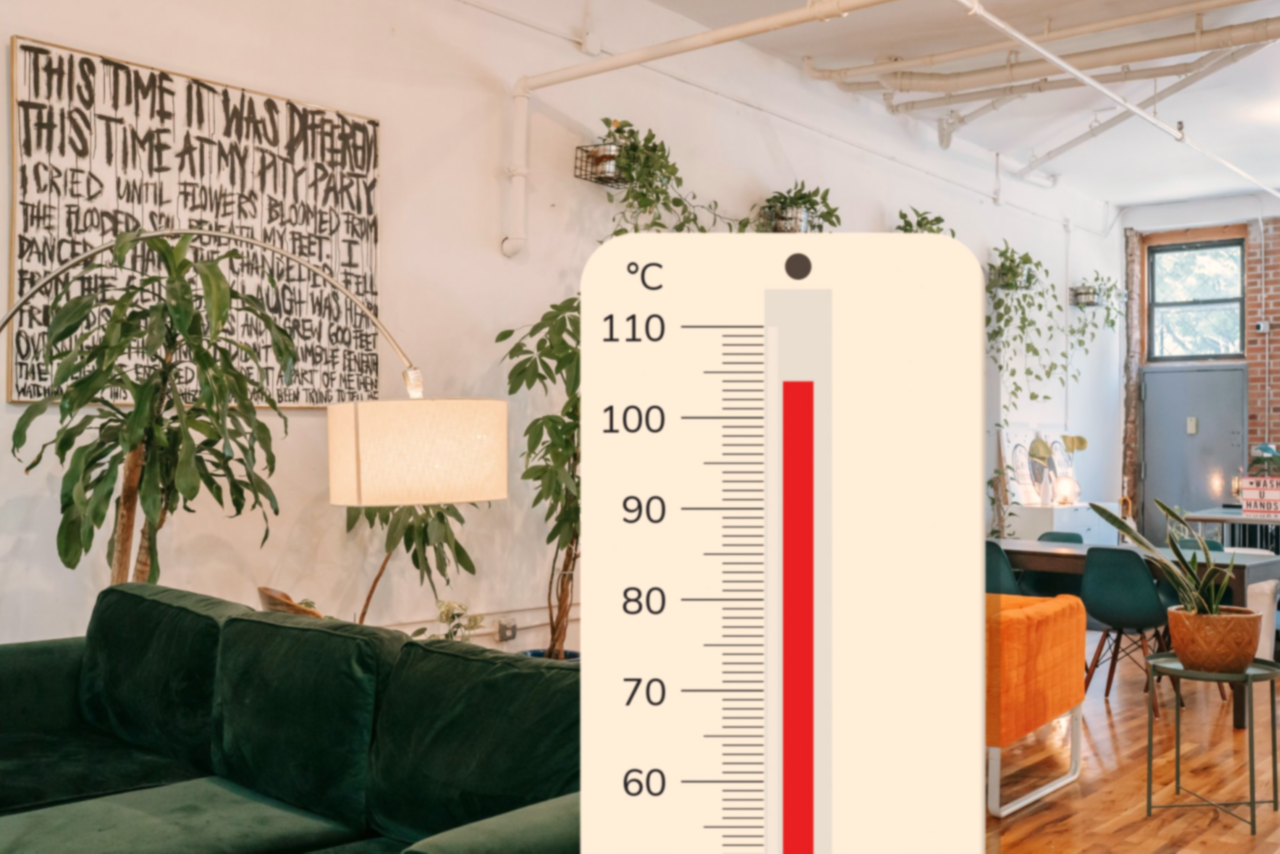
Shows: 104 °C
